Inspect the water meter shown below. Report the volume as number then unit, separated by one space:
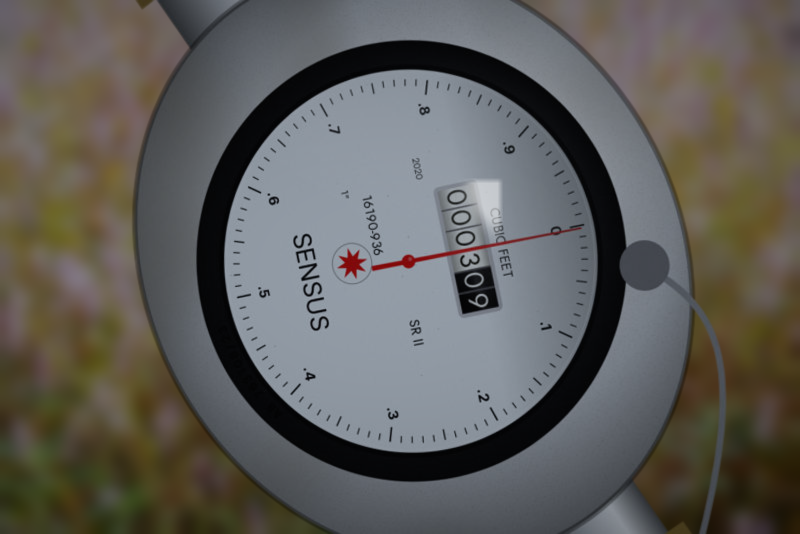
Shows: 309.00 ft³
